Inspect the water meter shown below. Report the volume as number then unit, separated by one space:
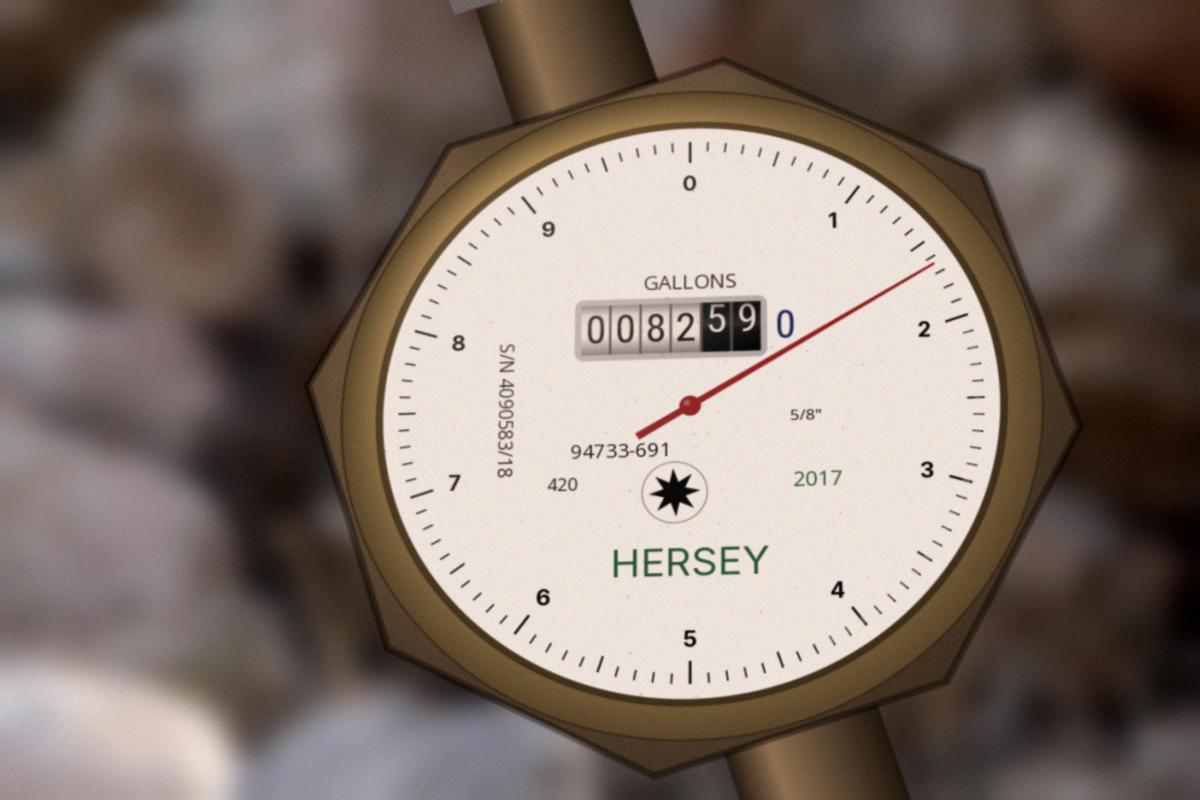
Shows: 82591.6 gal
